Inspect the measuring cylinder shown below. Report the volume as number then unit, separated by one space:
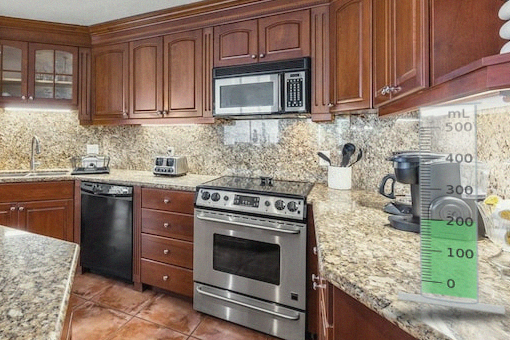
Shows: 200 mL
